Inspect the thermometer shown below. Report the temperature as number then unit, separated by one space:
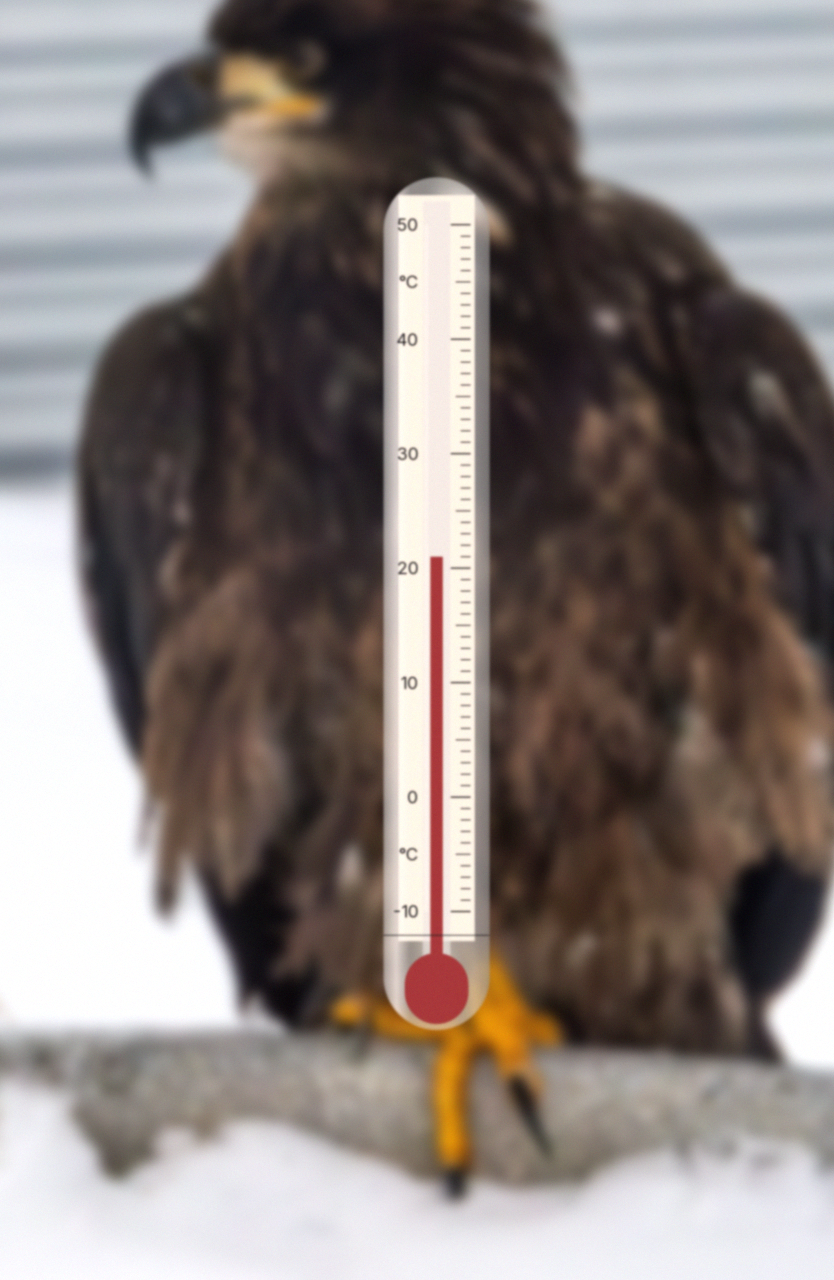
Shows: 21 °C
